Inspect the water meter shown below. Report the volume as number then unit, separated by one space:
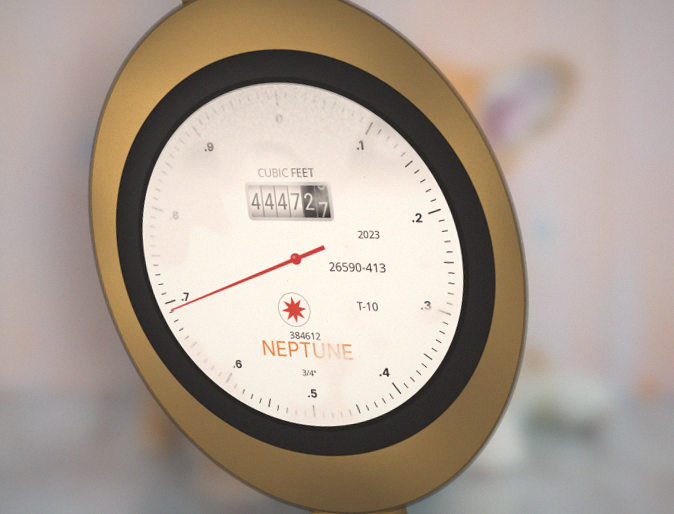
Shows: 444726.69 ft³
